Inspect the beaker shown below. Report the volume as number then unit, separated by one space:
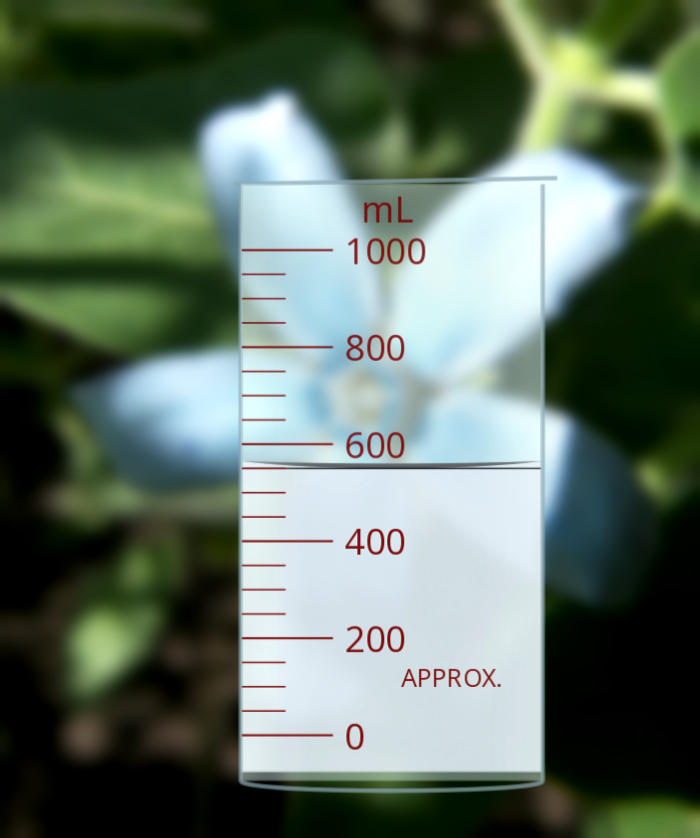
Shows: 550 mL
